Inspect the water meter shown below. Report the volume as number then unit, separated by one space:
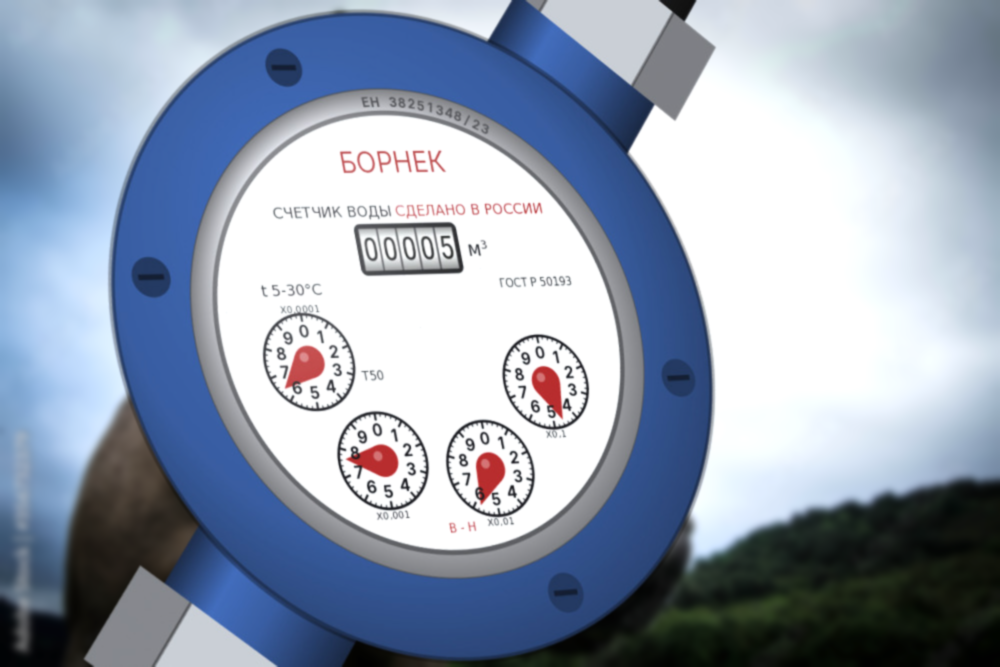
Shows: 5.4576 m³
